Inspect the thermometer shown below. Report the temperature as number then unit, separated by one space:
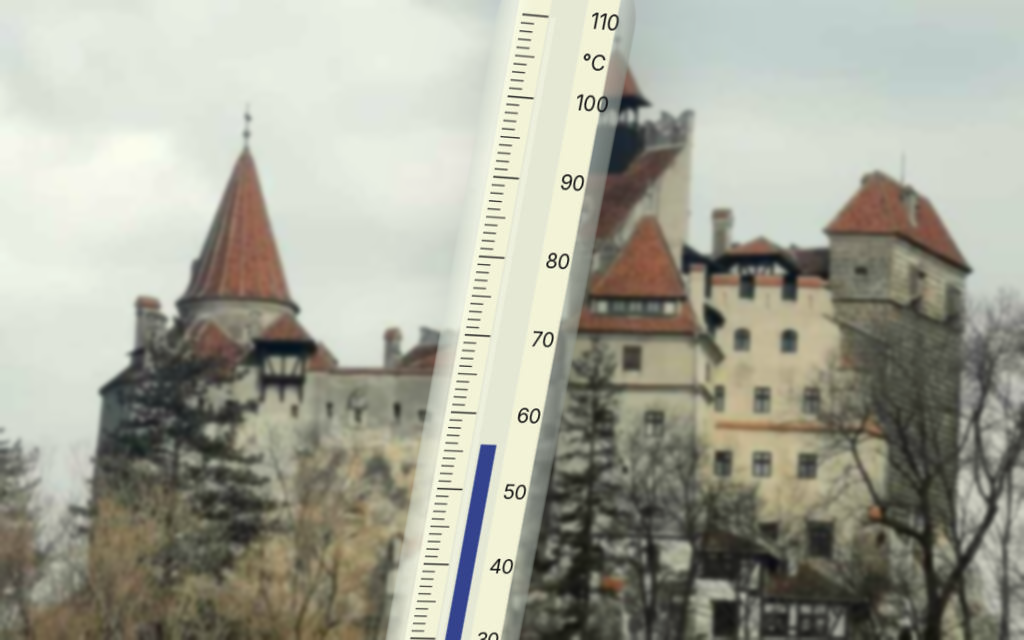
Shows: 56 °C
